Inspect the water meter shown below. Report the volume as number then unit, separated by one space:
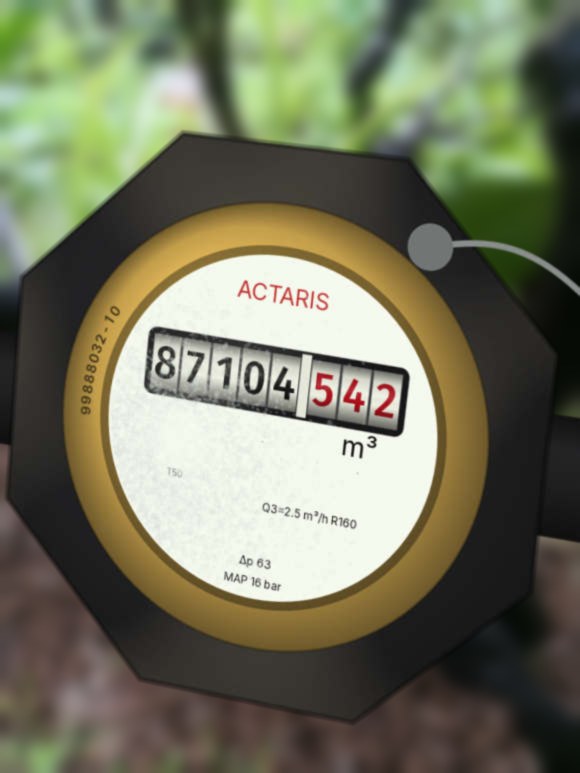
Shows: 87104.542 m³
